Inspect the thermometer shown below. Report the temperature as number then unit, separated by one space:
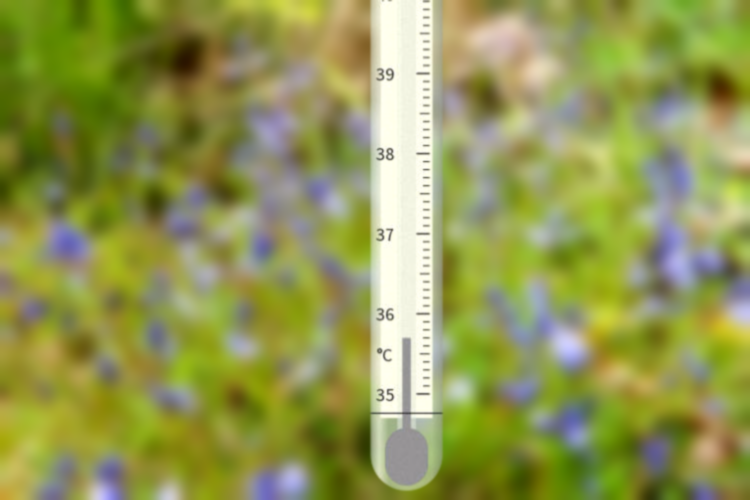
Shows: 35.7 °C
